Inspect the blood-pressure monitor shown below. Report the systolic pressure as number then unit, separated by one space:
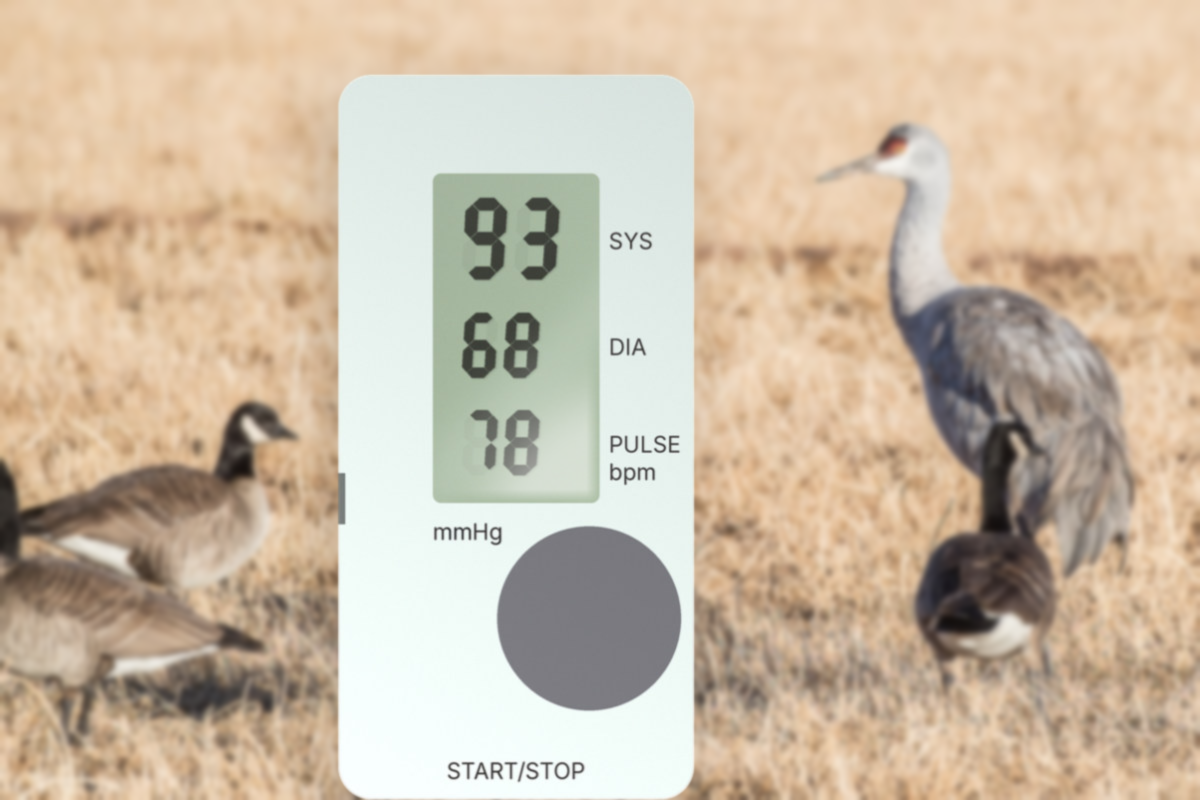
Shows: 93 mmHg
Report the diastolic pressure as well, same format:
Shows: 68 mmHg
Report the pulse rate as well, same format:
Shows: 78 bpm
